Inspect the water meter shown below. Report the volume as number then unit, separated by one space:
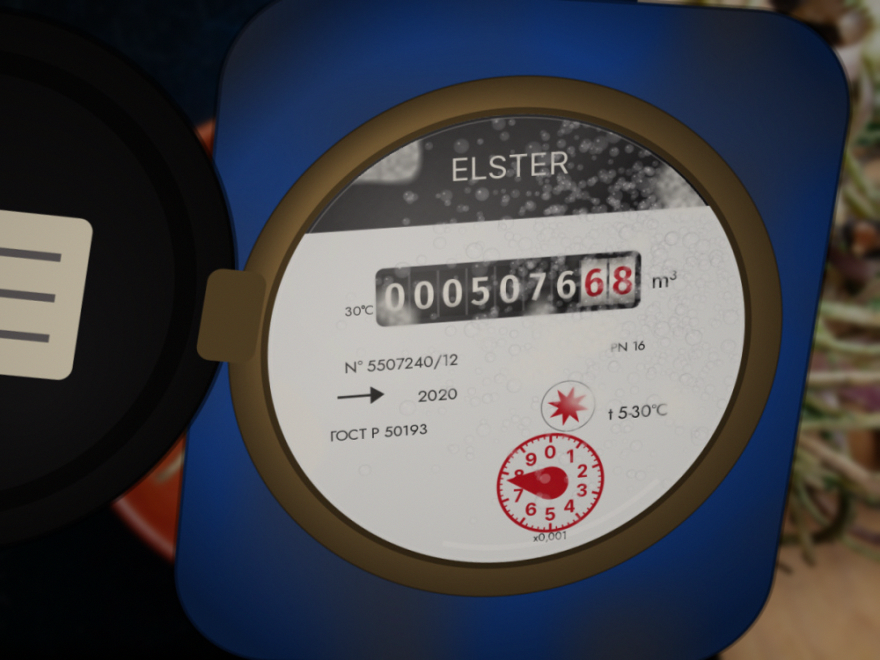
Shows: 5076.687 m³
